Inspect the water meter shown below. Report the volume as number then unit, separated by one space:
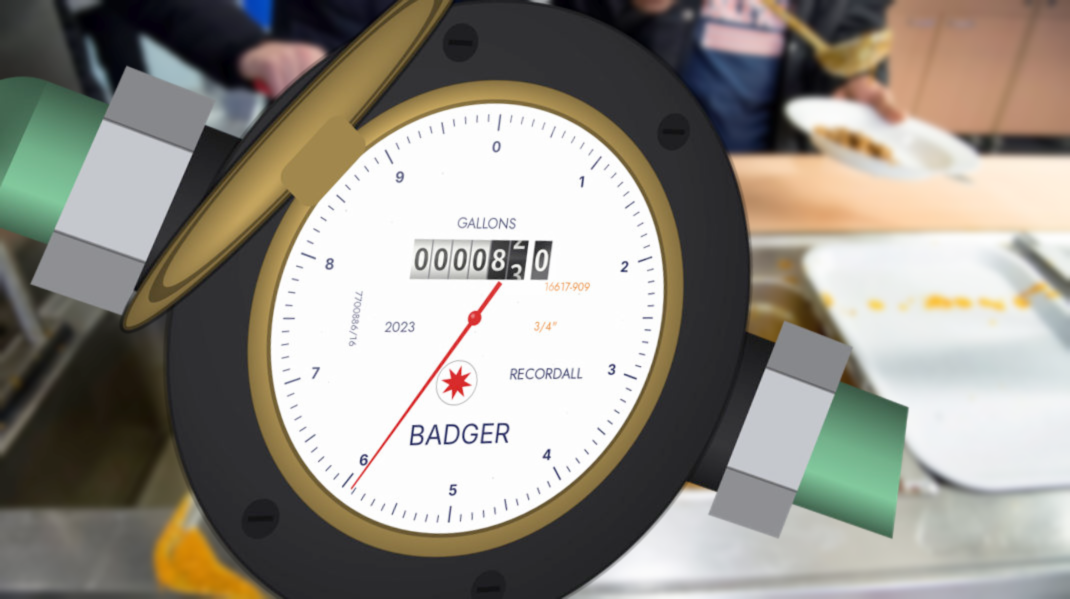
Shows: 825.9 gal
